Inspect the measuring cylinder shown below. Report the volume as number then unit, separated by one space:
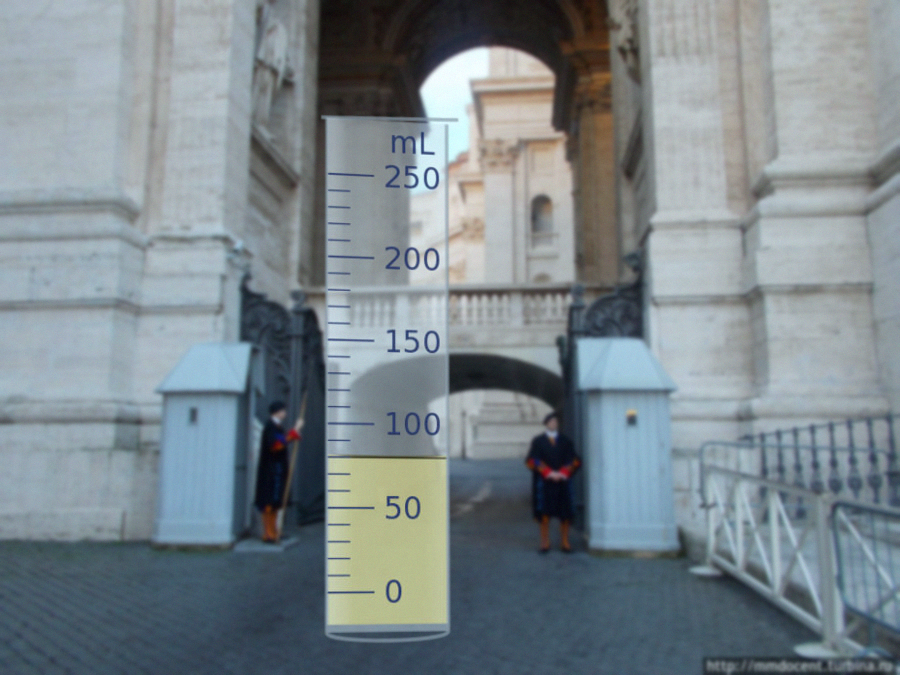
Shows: 80 mL
